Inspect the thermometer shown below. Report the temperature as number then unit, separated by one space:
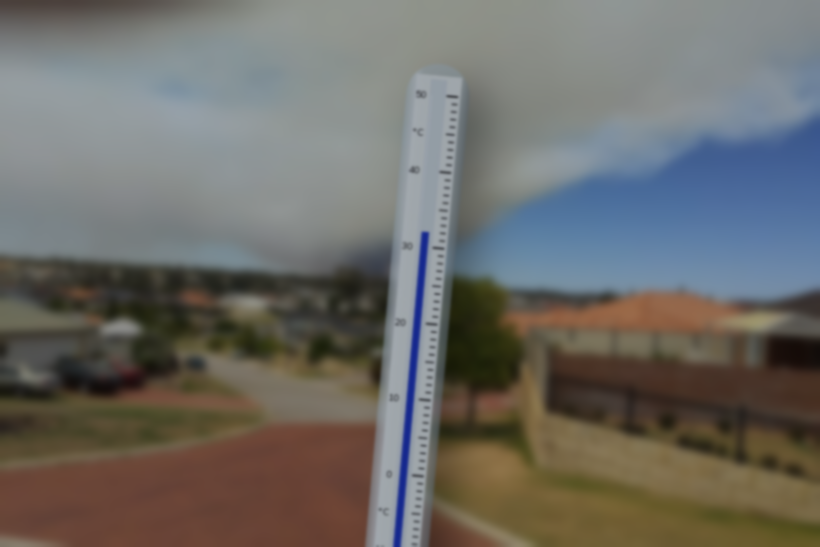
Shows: 32 °C
